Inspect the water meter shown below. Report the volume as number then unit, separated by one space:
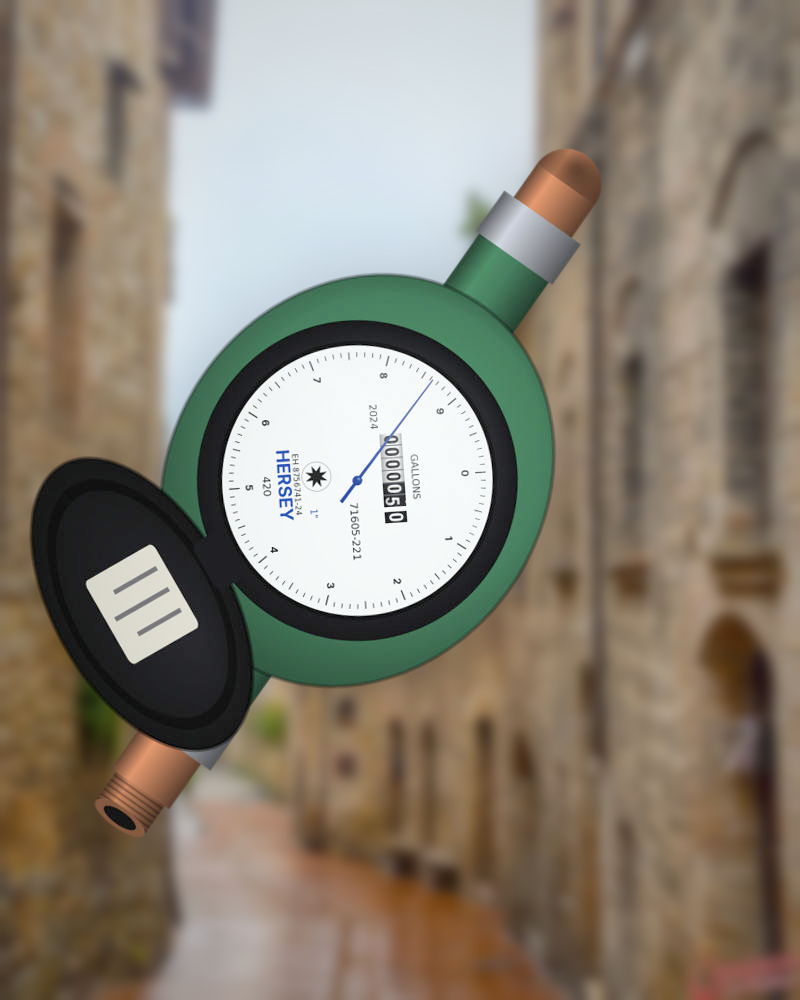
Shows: 48.6 gal
